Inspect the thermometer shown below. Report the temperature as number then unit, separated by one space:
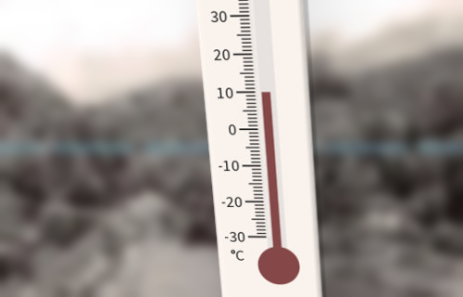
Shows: 10 °C
